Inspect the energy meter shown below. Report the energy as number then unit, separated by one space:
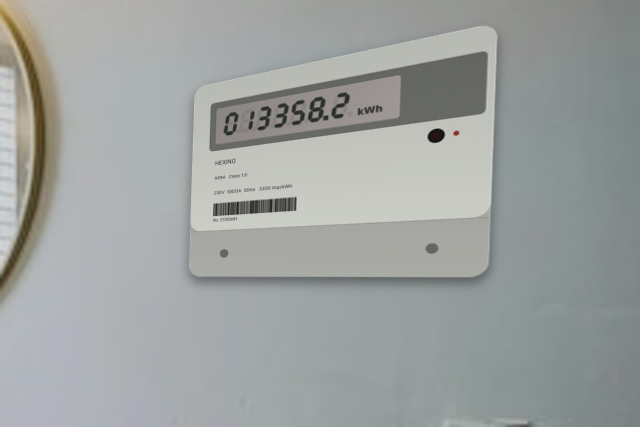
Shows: 13358.2 kWh
